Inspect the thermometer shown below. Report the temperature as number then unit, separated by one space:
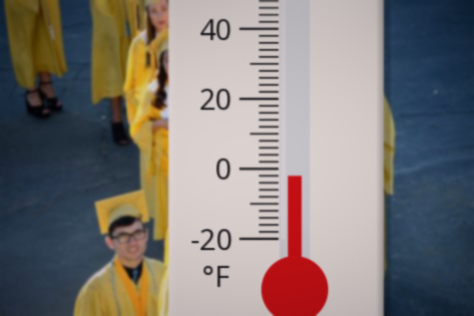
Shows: -2 °F
